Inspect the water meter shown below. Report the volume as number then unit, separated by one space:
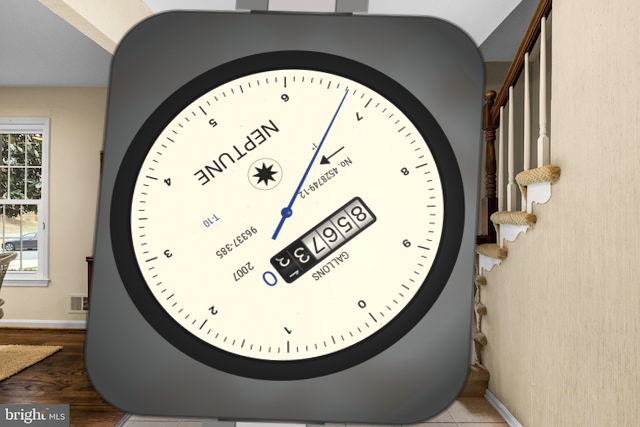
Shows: 8567326.7 gal
